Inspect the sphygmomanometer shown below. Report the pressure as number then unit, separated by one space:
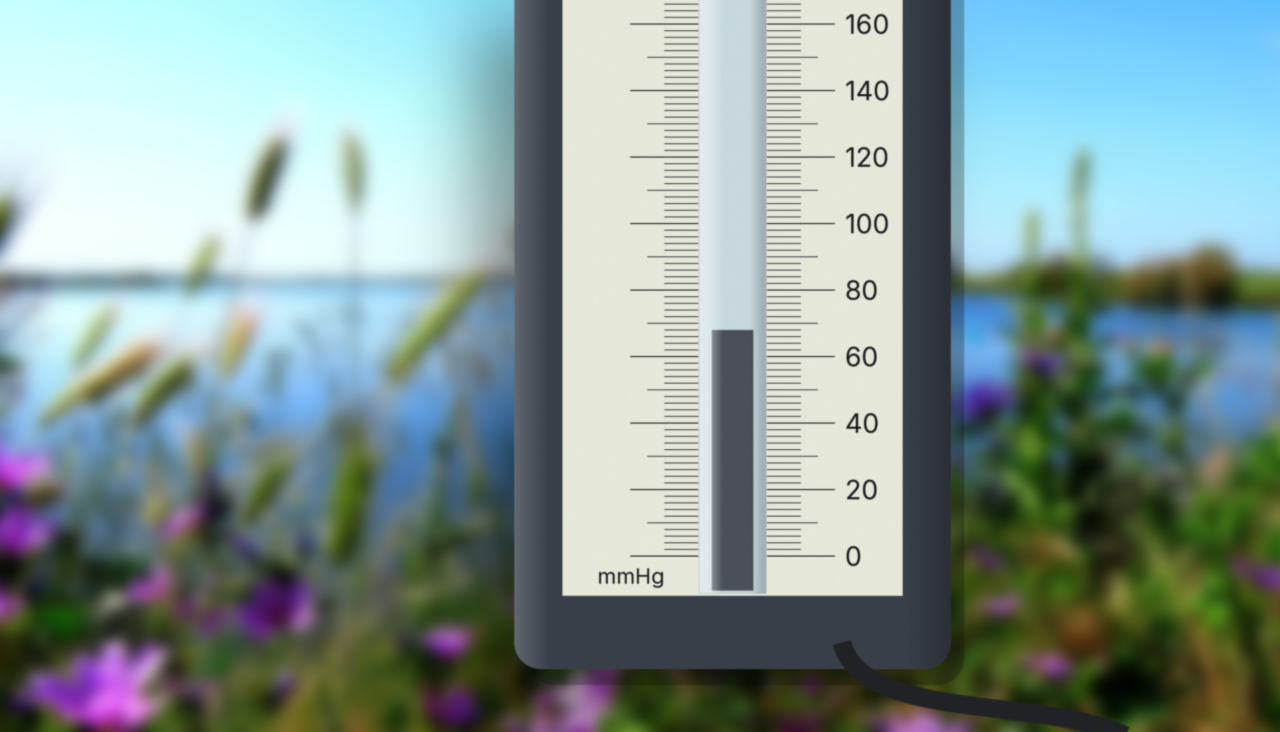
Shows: 68 mmHg
